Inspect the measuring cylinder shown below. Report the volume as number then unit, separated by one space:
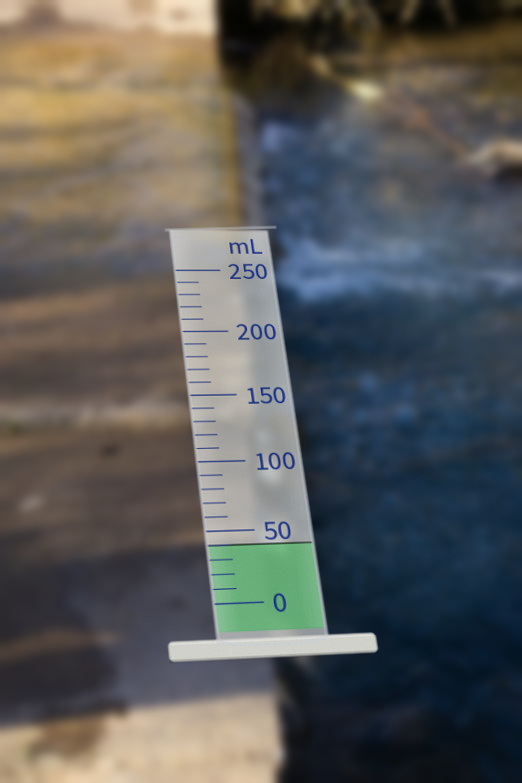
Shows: 40 mL
